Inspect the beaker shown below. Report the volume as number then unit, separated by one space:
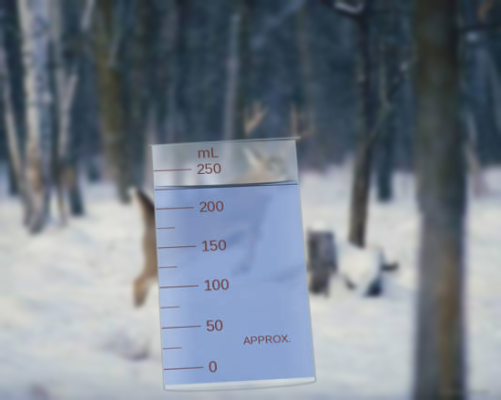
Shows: 225 mL
